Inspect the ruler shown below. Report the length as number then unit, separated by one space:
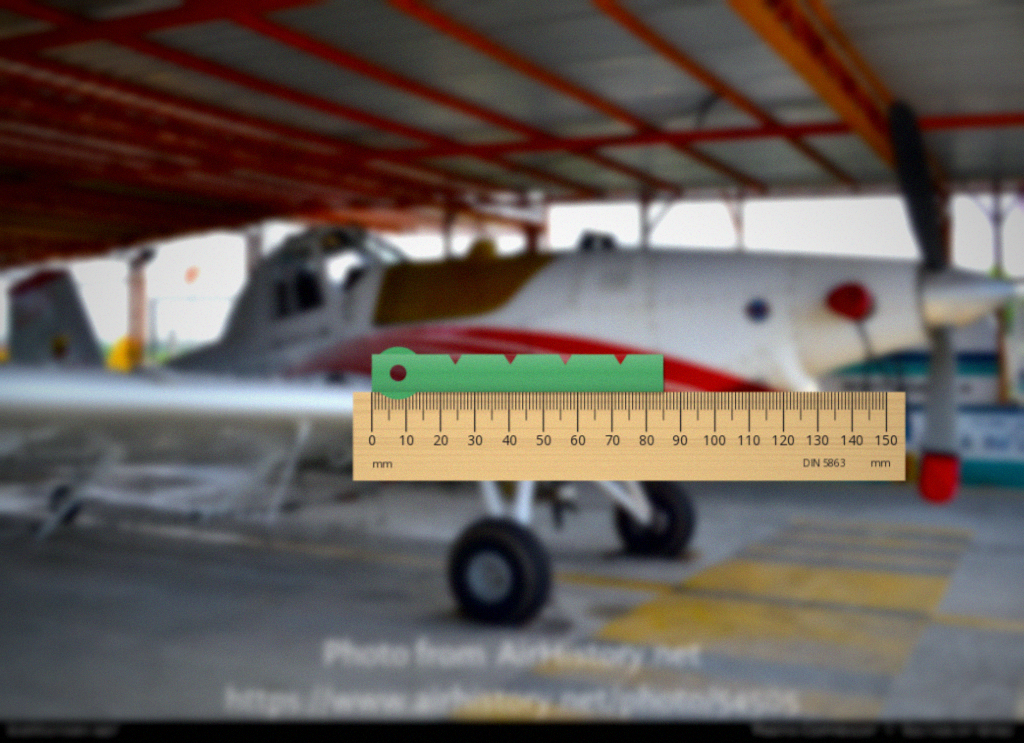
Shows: 85 mm
